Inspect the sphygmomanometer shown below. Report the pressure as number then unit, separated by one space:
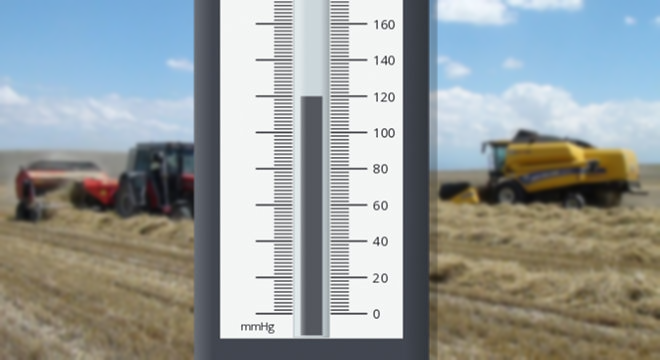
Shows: 120 mmHg
